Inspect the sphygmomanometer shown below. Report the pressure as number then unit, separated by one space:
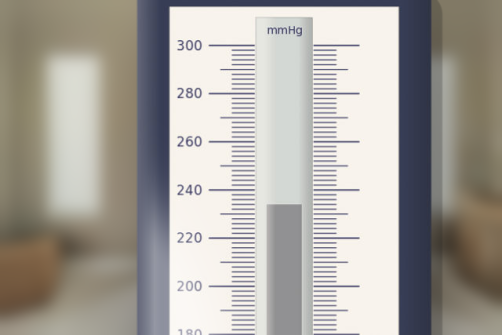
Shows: 234 mmHg
